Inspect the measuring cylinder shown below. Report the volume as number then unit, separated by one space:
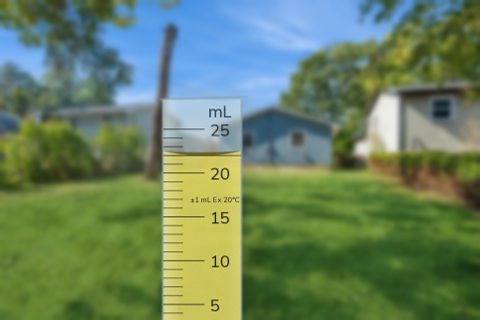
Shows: 22 mL
